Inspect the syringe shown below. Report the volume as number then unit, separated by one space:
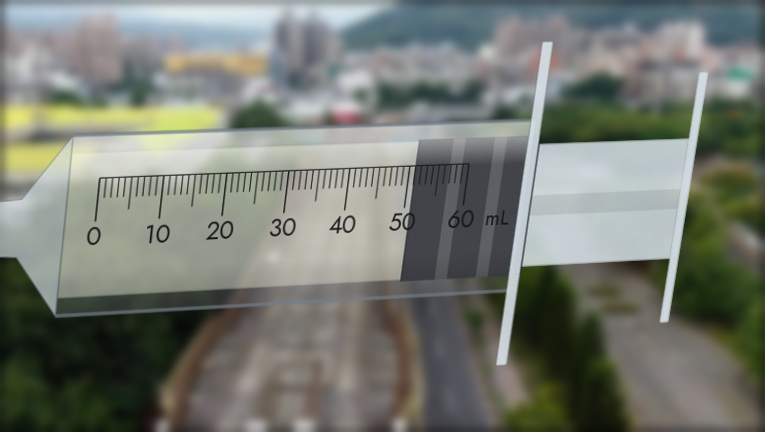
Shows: 51 mL
